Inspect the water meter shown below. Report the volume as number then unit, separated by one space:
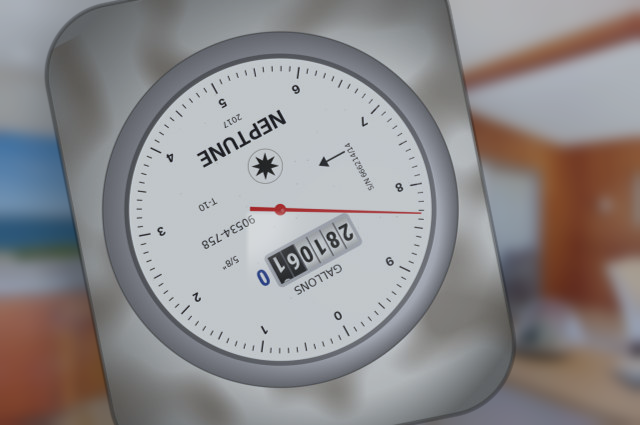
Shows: 2810608.3 gal
